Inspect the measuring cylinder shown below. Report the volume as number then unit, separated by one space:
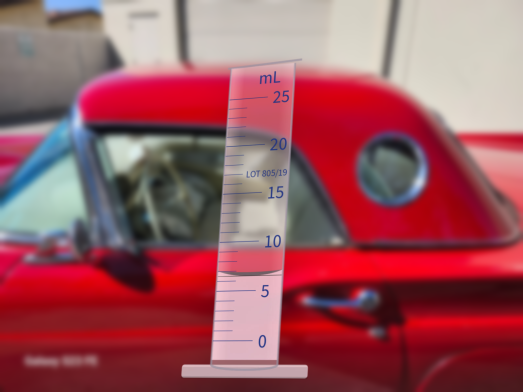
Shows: 6.5 mL
